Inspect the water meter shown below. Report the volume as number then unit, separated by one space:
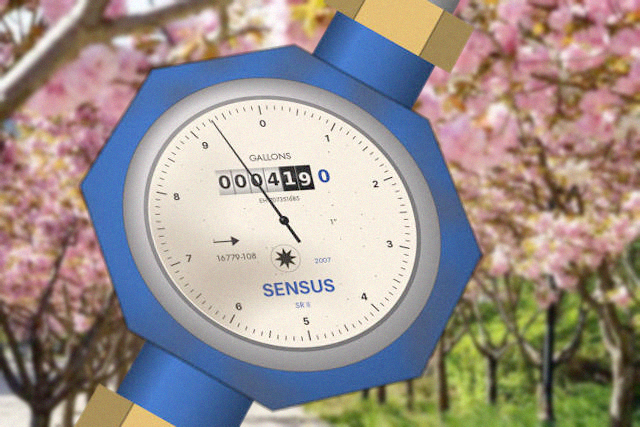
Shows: 4189.3 gal
